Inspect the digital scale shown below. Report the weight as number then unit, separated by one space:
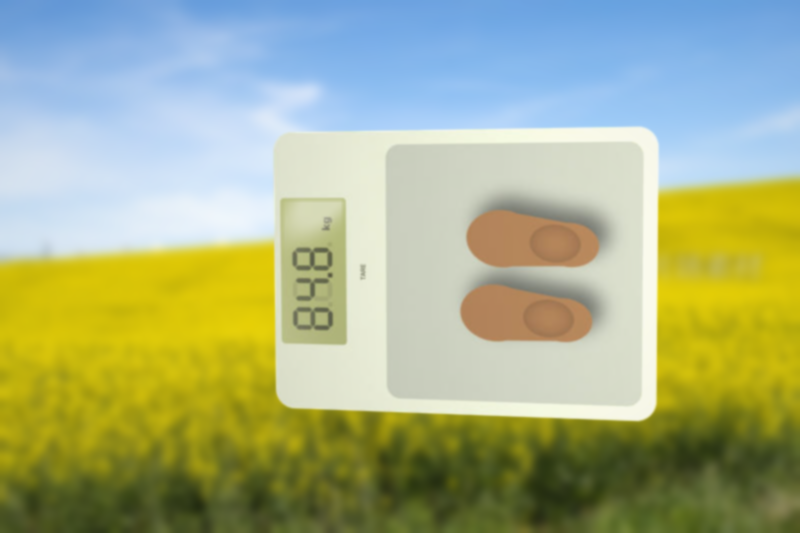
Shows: 84.8 kg
